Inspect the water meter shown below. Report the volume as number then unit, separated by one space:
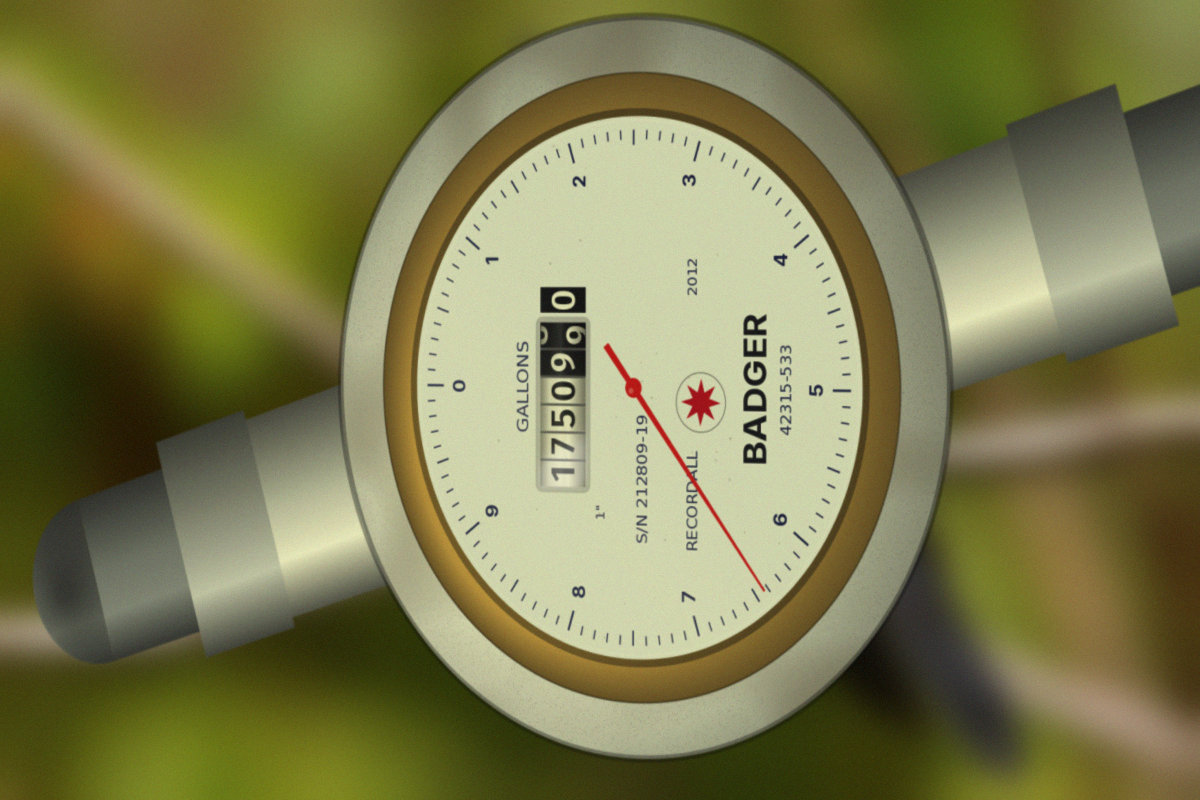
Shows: 1750986.4 gal
